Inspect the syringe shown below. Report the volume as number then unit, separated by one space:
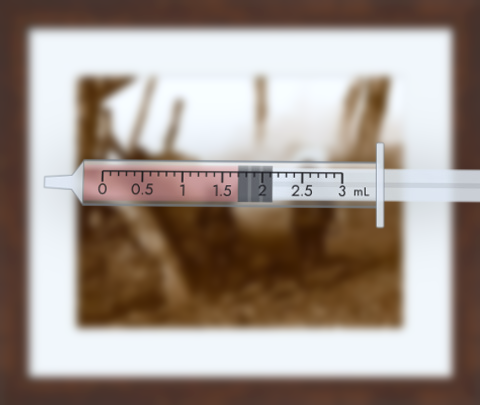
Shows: 1.7 mL
